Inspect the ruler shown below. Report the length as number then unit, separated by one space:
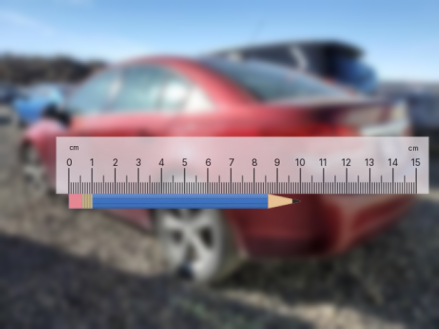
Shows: 10 cm
